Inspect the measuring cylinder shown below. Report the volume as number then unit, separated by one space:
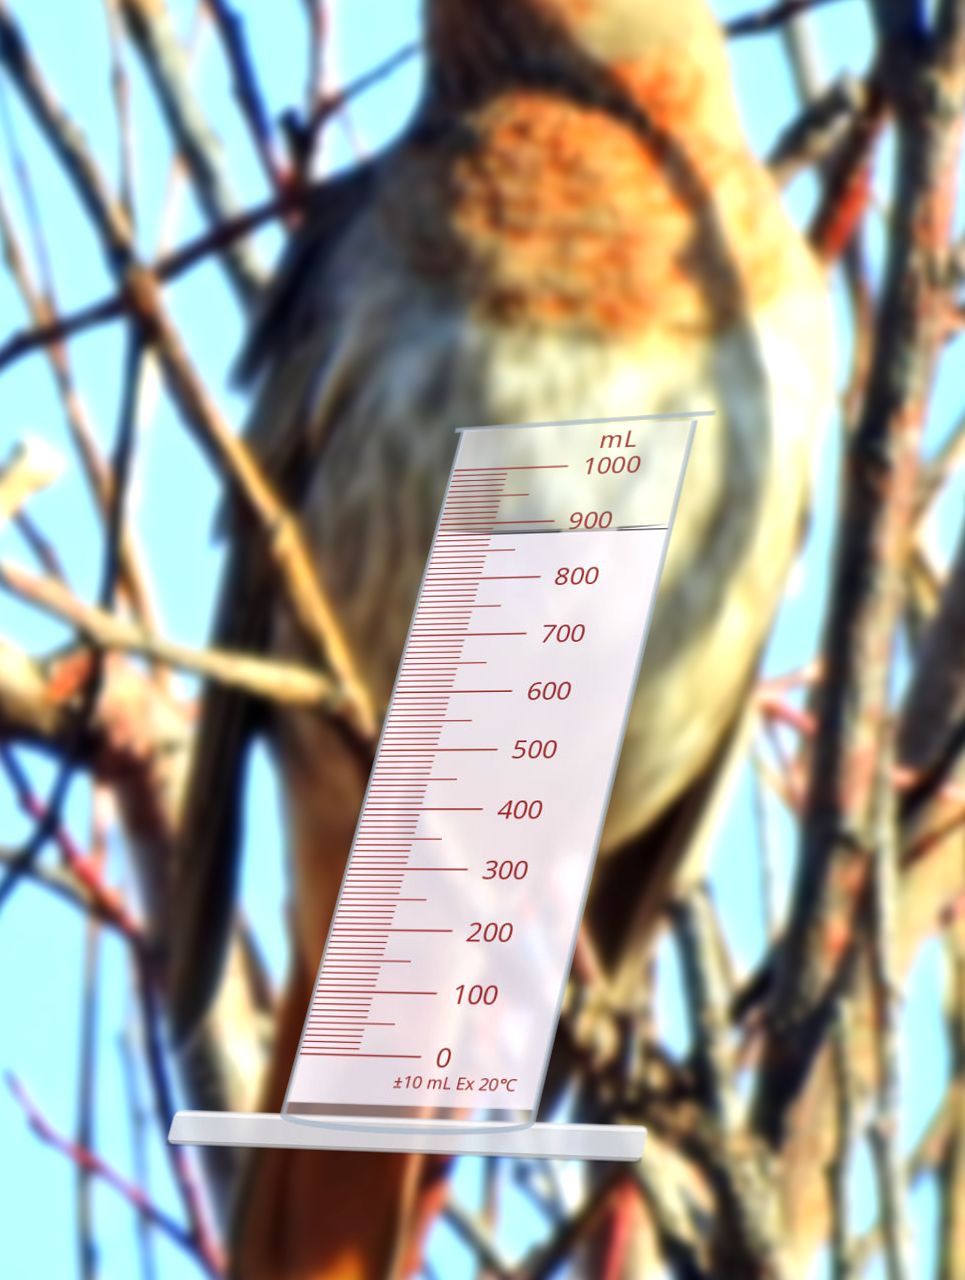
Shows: 880 mL
